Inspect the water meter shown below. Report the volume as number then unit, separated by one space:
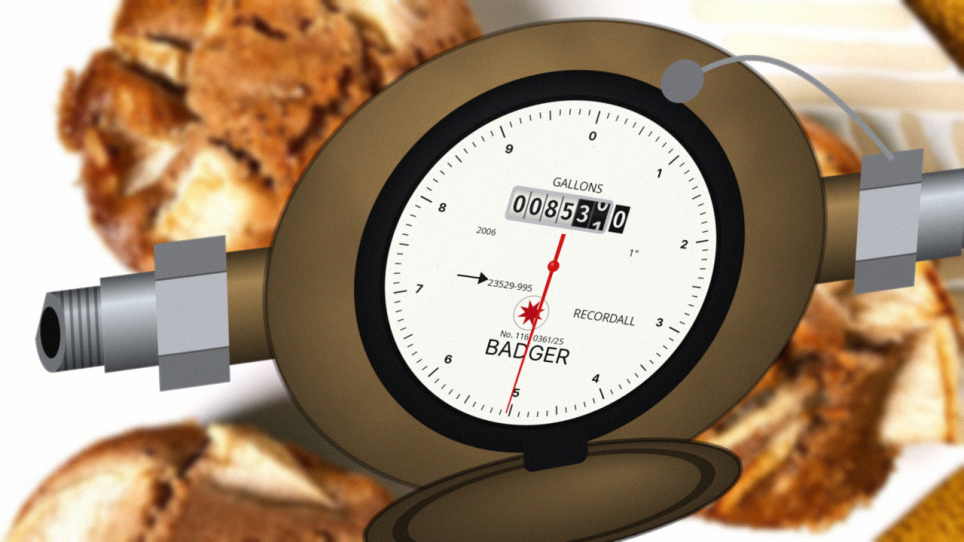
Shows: 85305.0 gal
